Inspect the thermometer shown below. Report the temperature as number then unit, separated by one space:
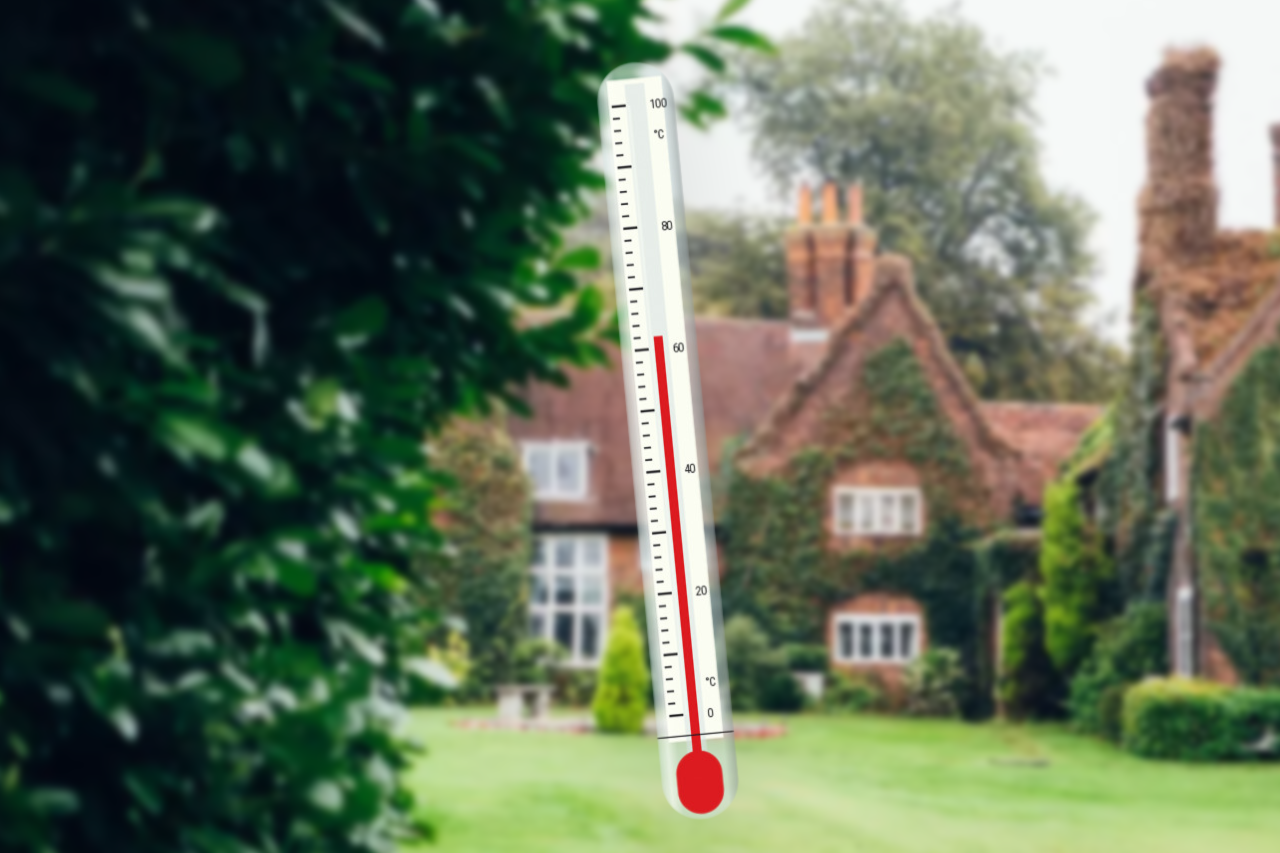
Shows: 62 °C
